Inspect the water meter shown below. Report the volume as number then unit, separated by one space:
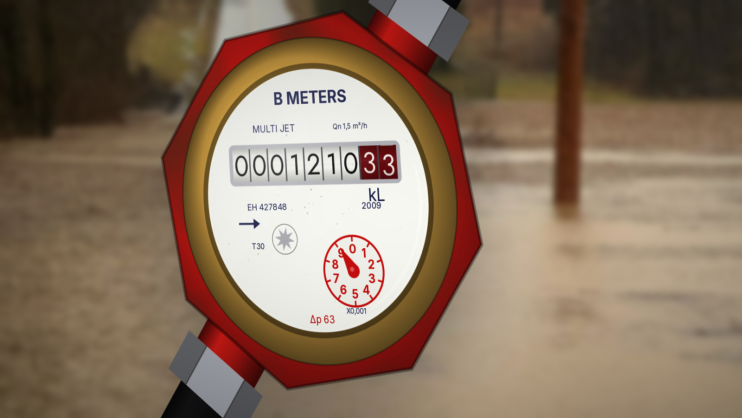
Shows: 1210.329 kL
